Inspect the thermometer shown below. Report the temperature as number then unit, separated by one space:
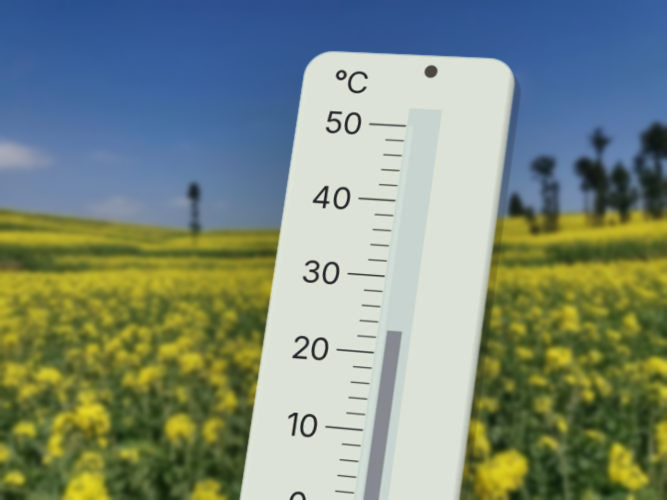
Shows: 23 °C
